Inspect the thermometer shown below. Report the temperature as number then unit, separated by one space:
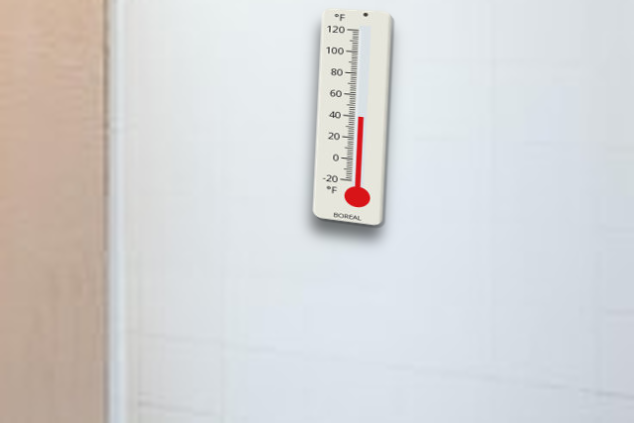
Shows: 40 °F
